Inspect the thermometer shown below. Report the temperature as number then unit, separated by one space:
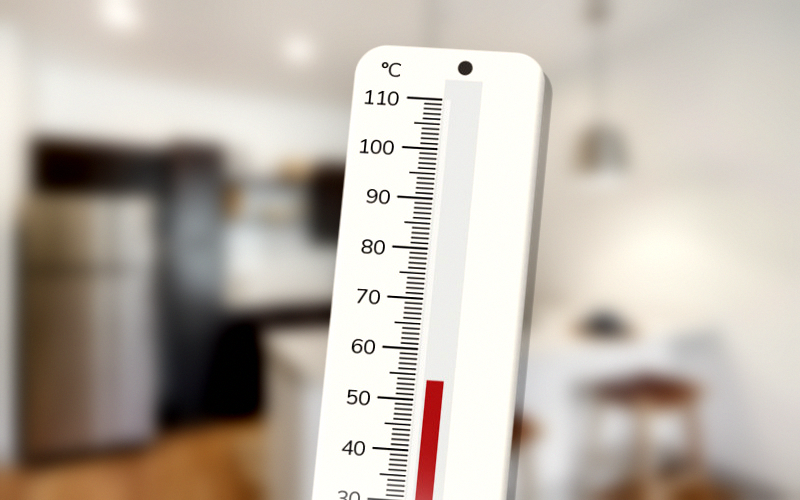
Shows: 54 °C
